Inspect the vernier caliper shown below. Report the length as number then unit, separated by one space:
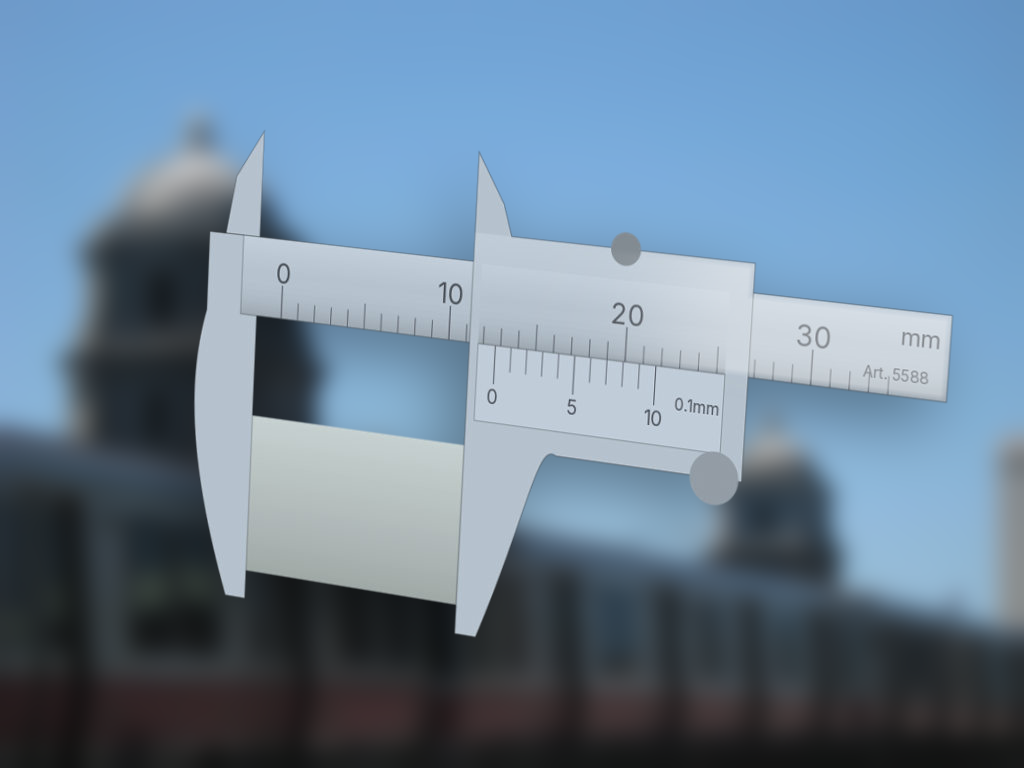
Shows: 12.7 mm
